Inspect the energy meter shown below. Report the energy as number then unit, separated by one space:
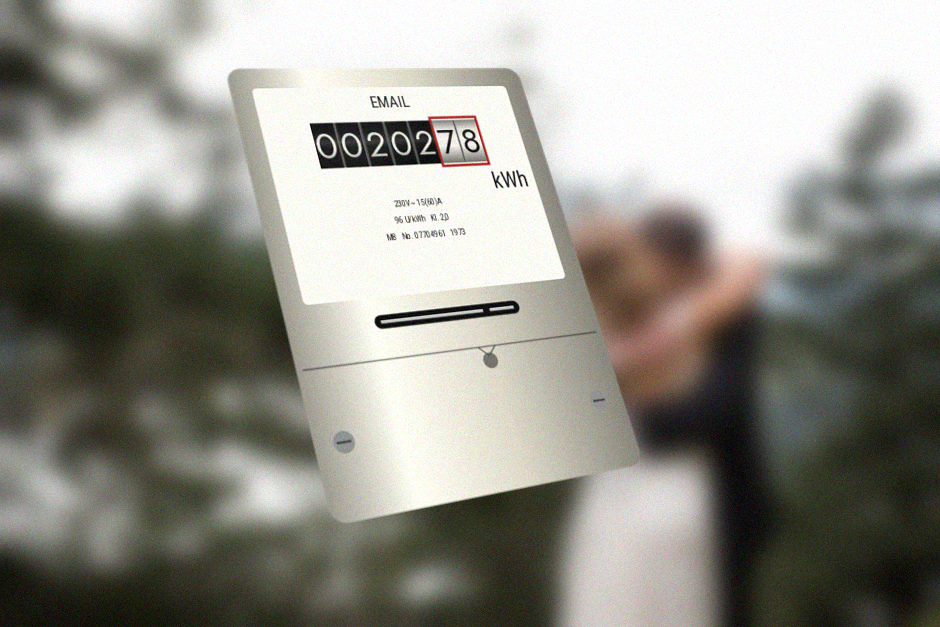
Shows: 202.78 kWh
